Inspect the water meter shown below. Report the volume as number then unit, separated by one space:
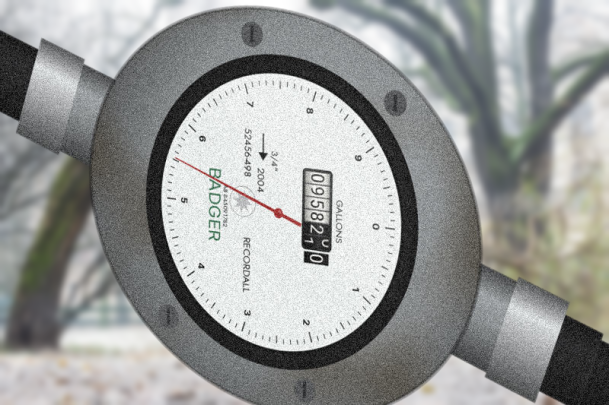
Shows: 958205.5 gal
